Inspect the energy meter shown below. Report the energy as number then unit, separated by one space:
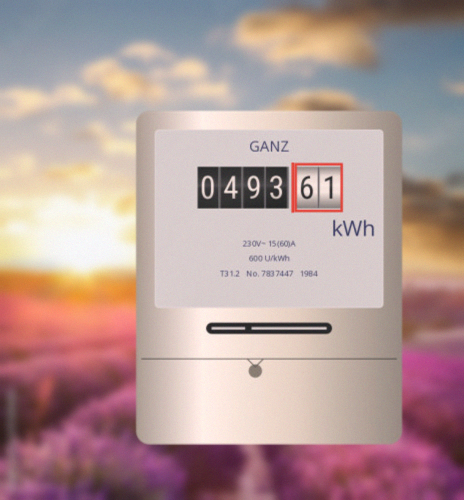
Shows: 493.61 kWh
